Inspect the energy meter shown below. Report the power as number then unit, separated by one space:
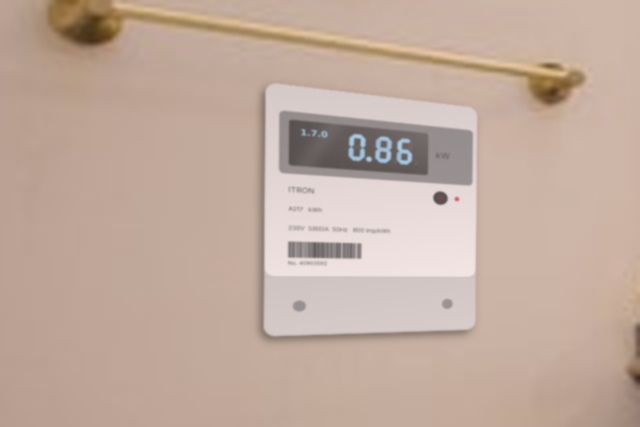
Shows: 0.86 kW
